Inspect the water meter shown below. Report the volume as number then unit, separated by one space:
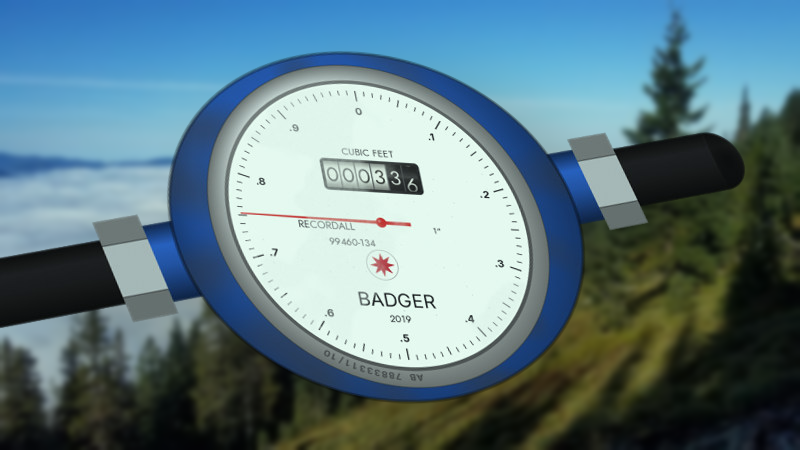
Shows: 335.75 ft³
